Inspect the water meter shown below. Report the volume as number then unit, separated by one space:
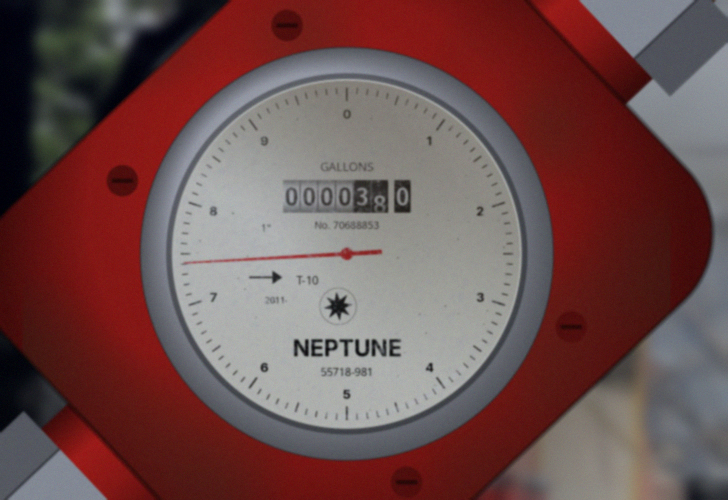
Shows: 377.4 gal
